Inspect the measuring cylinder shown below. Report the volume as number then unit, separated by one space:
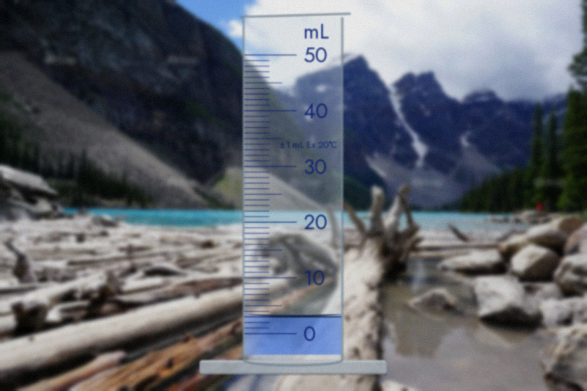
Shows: 3 mL
